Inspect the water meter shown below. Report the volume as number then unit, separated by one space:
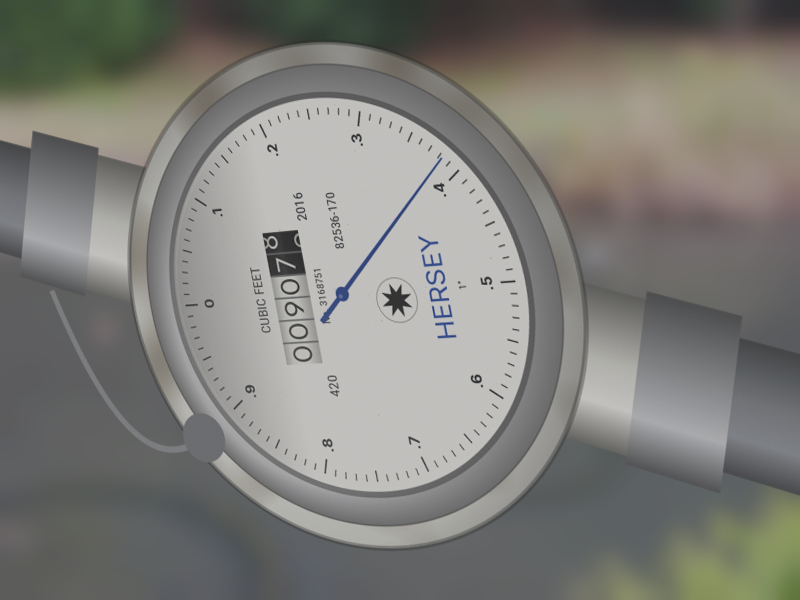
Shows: 9078.38 ft³
